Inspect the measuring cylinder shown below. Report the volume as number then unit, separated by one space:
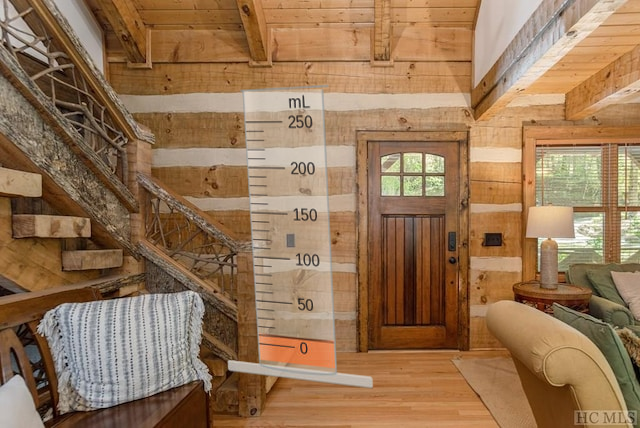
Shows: 10 mL
